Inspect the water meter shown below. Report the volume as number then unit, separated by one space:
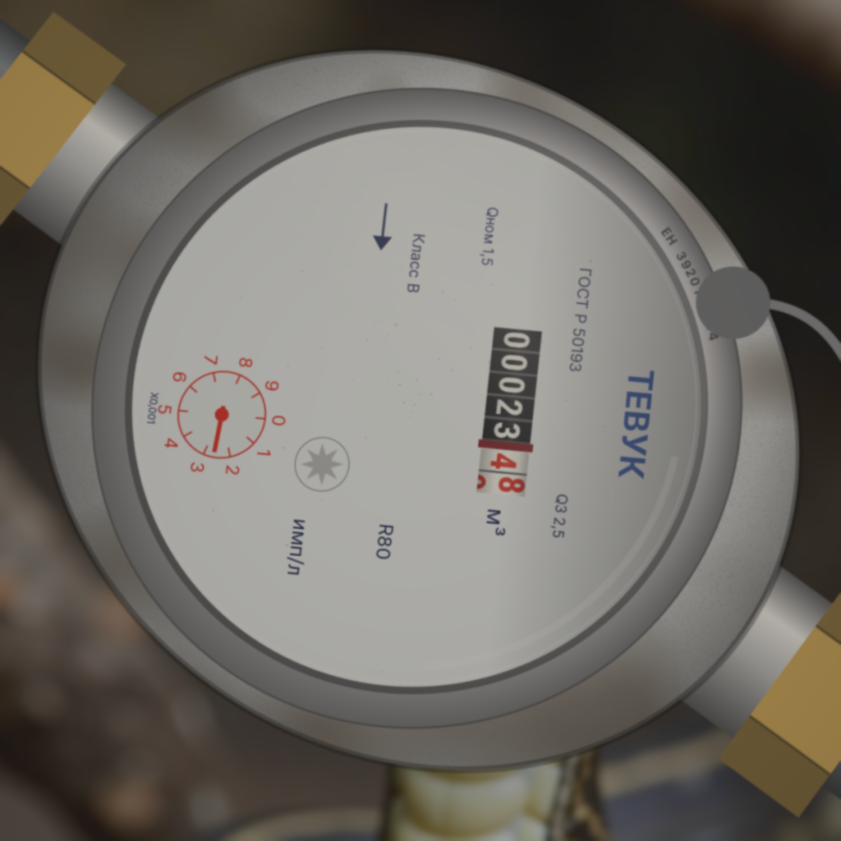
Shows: 23.482 m³
